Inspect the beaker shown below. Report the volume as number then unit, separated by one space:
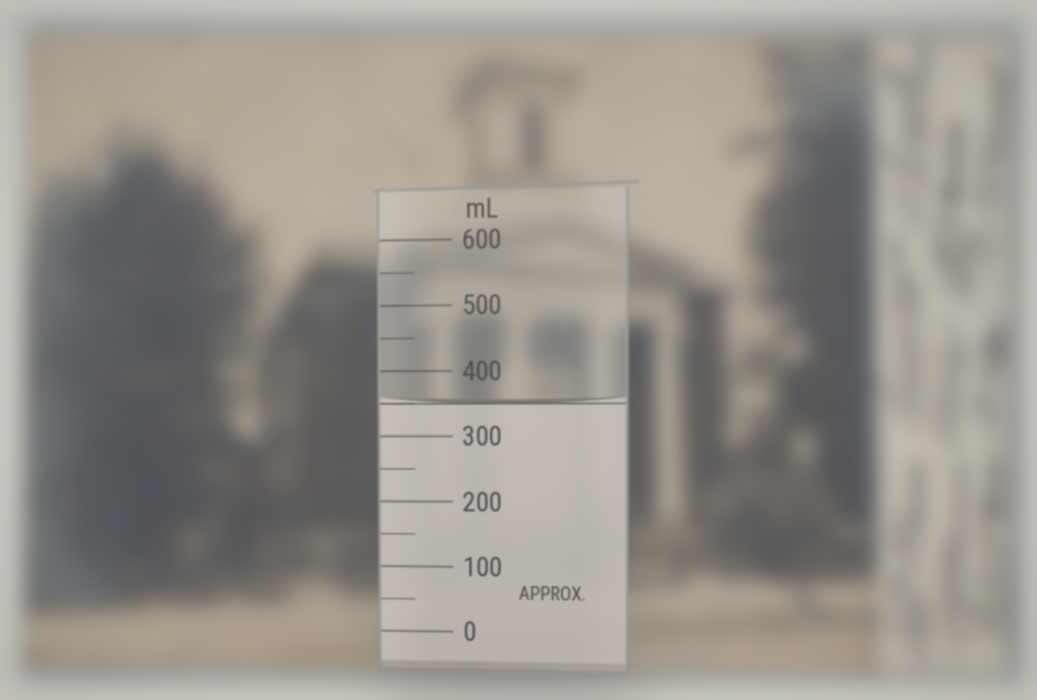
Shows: 350 mL
